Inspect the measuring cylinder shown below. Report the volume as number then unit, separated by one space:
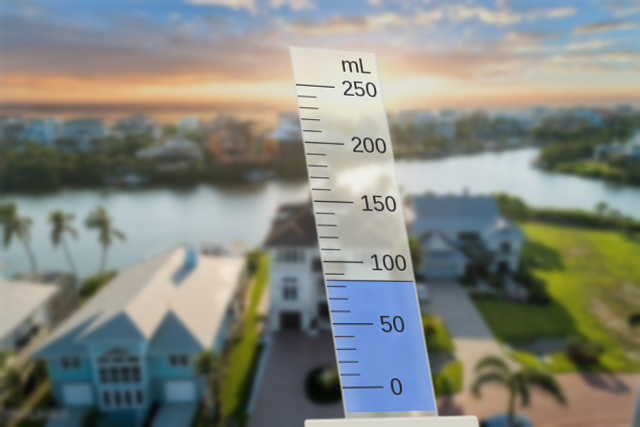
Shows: 85 mL
